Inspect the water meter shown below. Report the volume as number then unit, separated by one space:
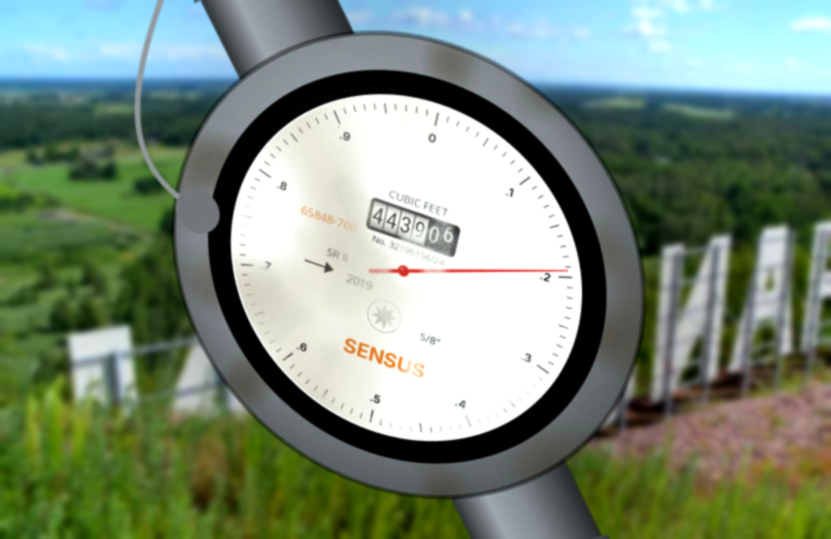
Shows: 443906.19 ft³
